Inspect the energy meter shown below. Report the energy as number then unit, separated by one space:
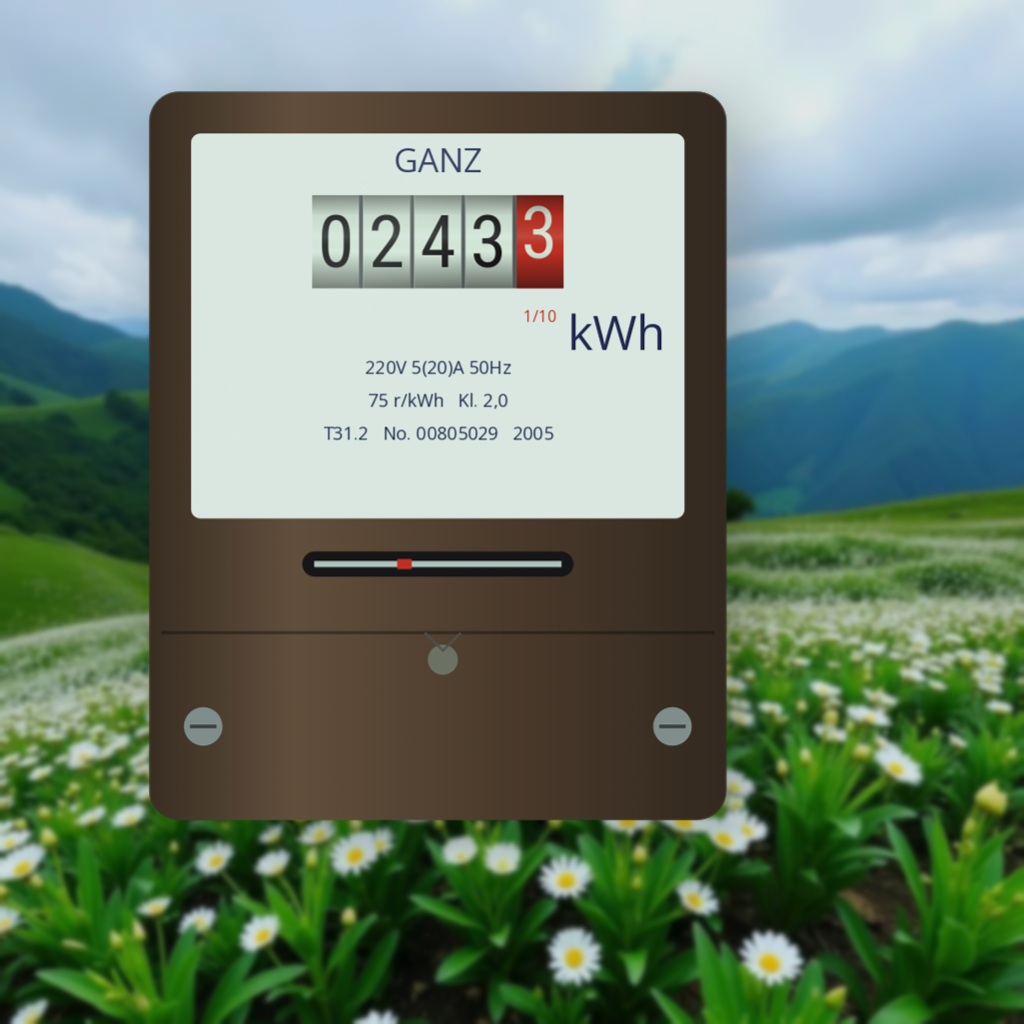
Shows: 243.3 kWh
